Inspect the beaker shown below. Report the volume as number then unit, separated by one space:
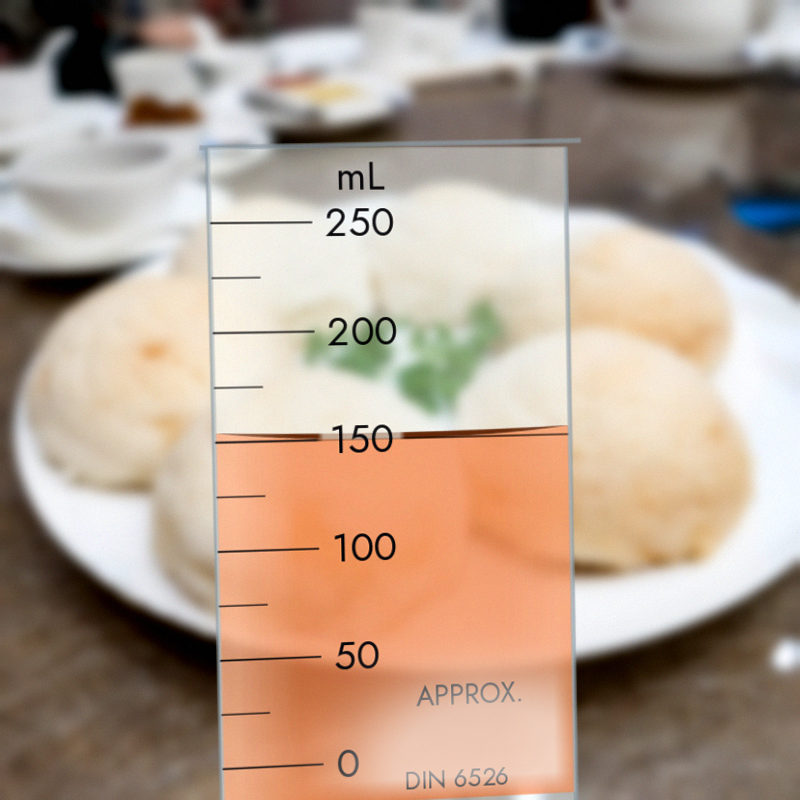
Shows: 150 mL
